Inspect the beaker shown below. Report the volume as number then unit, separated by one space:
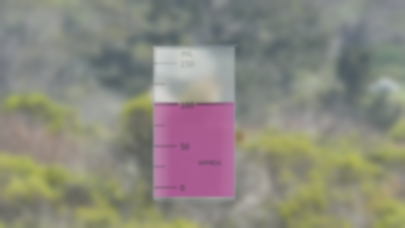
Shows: 100 mL
